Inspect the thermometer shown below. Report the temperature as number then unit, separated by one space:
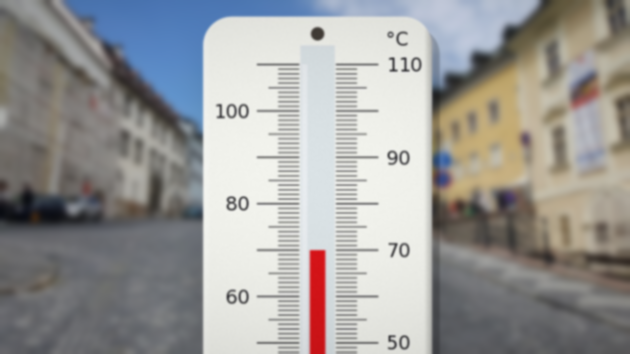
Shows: 70 °C
